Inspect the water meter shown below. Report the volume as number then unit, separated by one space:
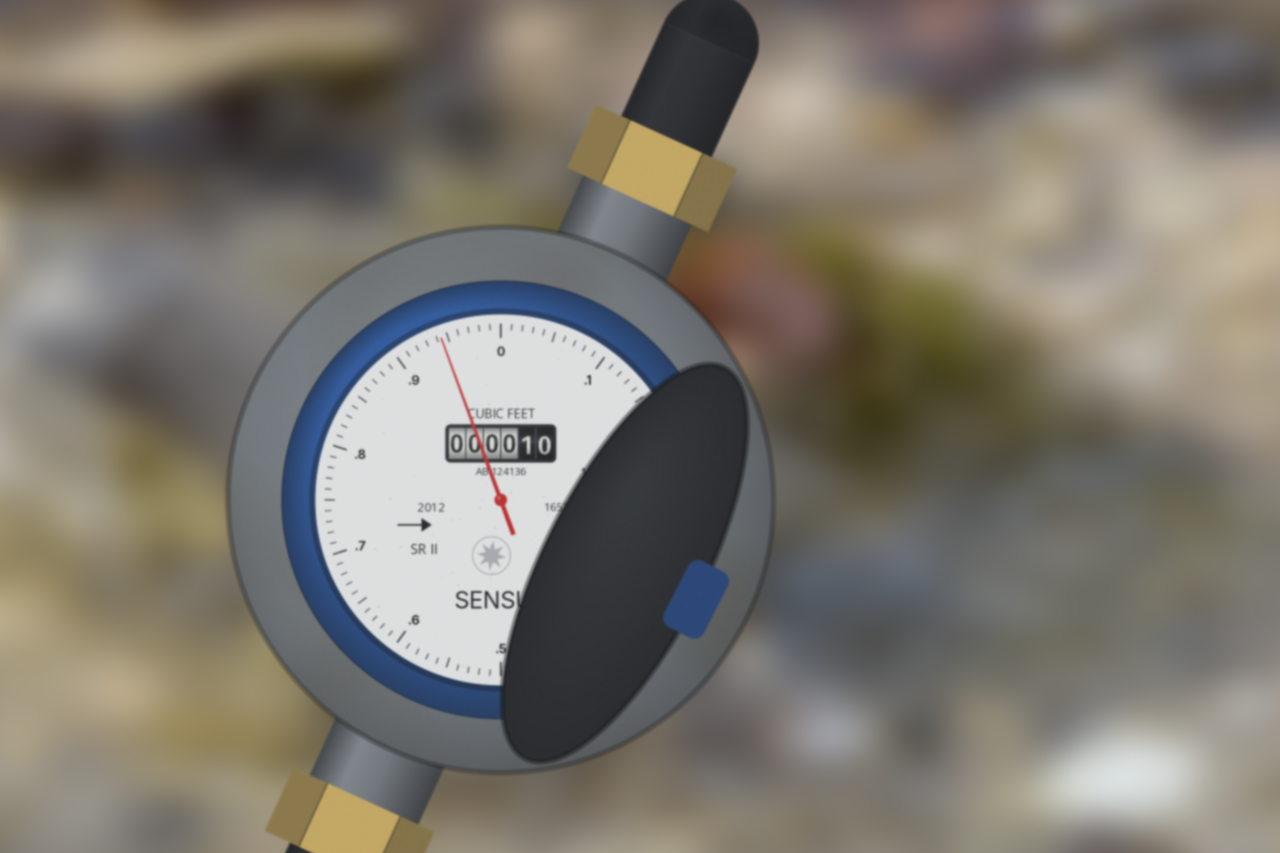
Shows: 9.94 ft³
